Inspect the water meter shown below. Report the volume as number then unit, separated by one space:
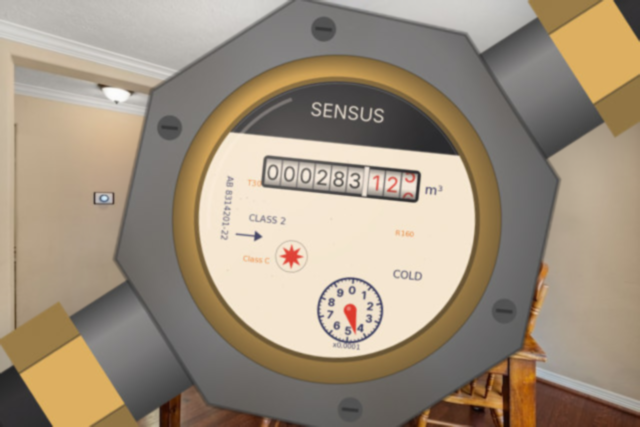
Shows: 283.1254 m³
